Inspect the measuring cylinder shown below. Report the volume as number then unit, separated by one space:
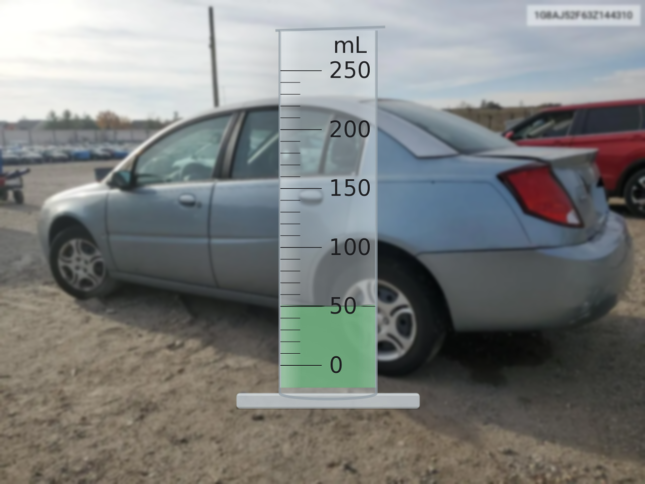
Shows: 50 mL
